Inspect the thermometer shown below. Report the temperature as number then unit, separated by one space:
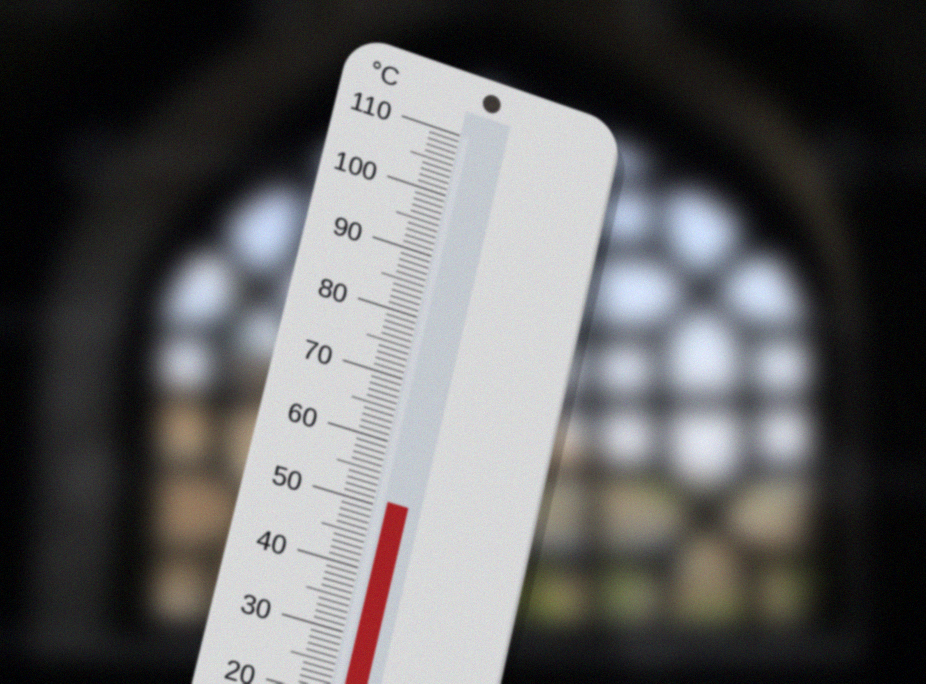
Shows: 51 °C
